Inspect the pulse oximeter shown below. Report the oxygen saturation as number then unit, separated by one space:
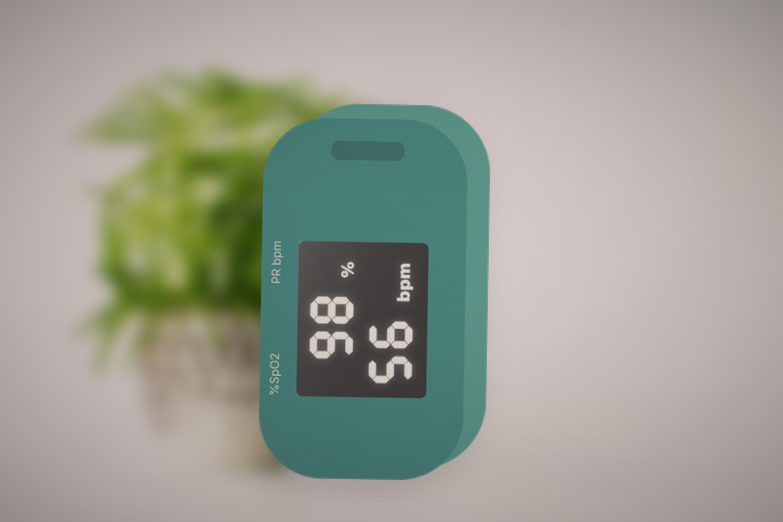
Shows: 98 %
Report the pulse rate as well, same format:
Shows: 56 bpm
